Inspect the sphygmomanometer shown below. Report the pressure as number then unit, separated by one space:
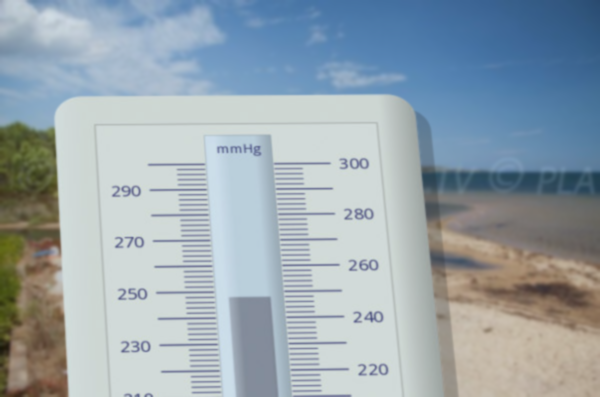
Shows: 248 mmHg
